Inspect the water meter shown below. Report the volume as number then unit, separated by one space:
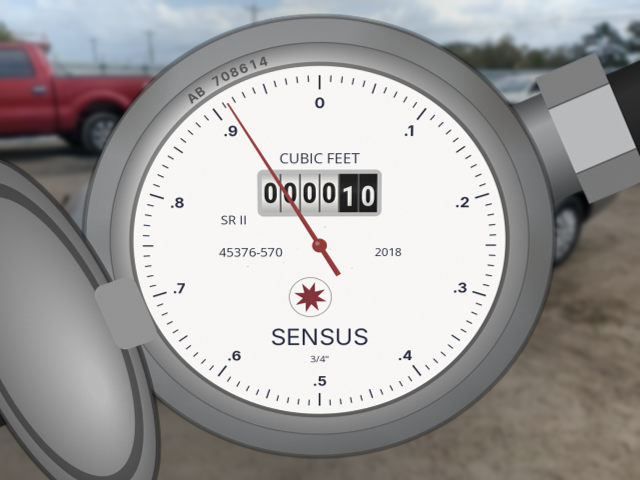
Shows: 9.91 ft³
